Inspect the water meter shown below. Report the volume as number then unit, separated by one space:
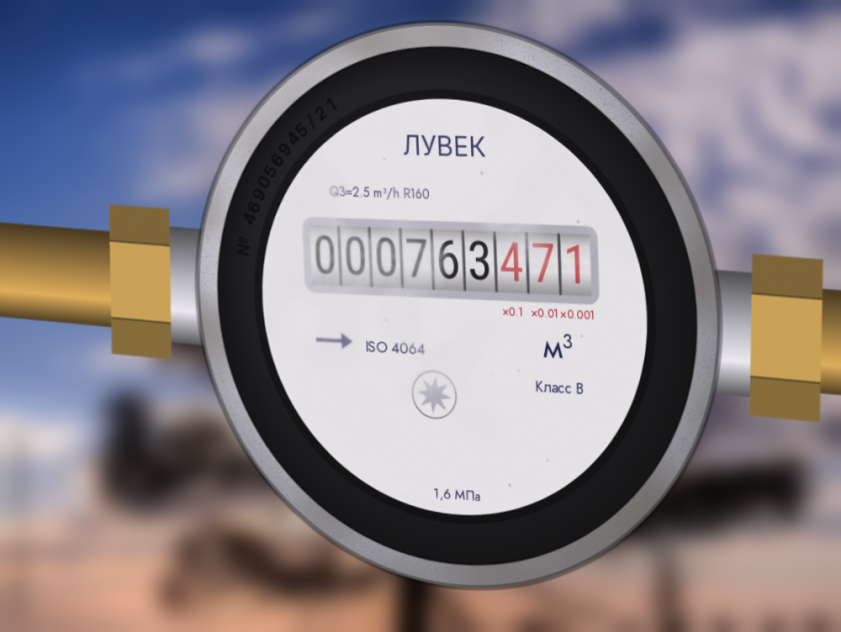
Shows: 763.471 m³
